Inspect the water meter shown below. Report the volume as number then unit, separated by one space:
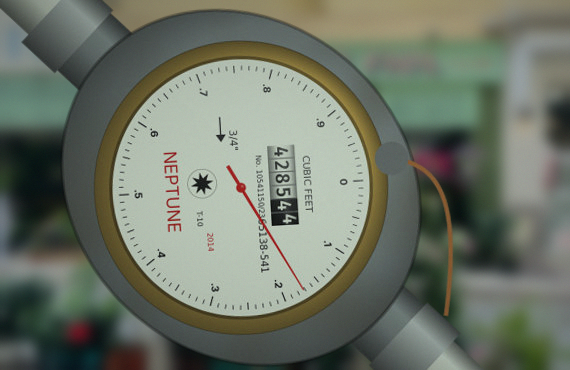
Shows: 428544.17 ft³
